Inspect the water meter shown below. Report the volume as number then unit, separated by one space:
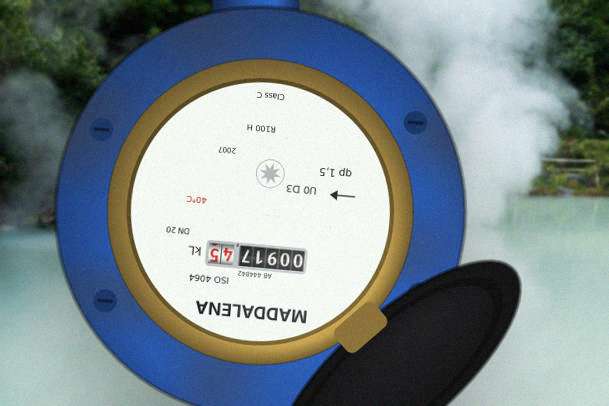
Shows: 917.45 kL
